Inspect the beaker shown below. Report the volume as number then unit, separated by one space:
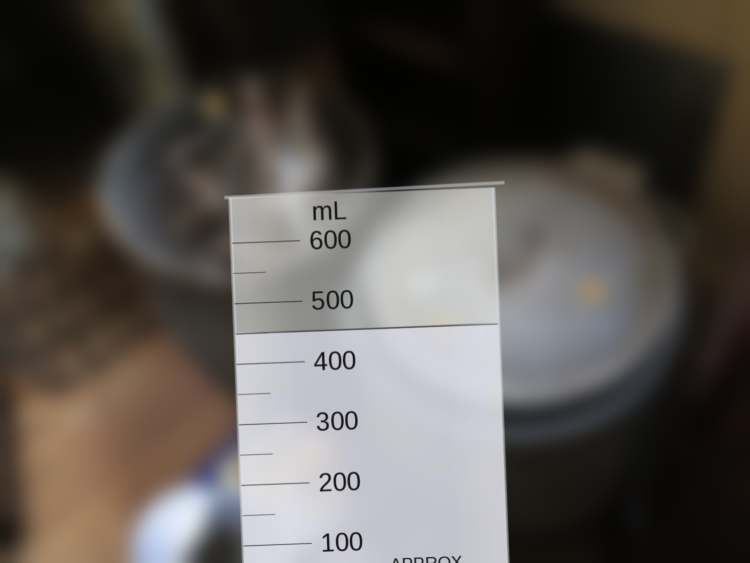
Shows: 450 mL
